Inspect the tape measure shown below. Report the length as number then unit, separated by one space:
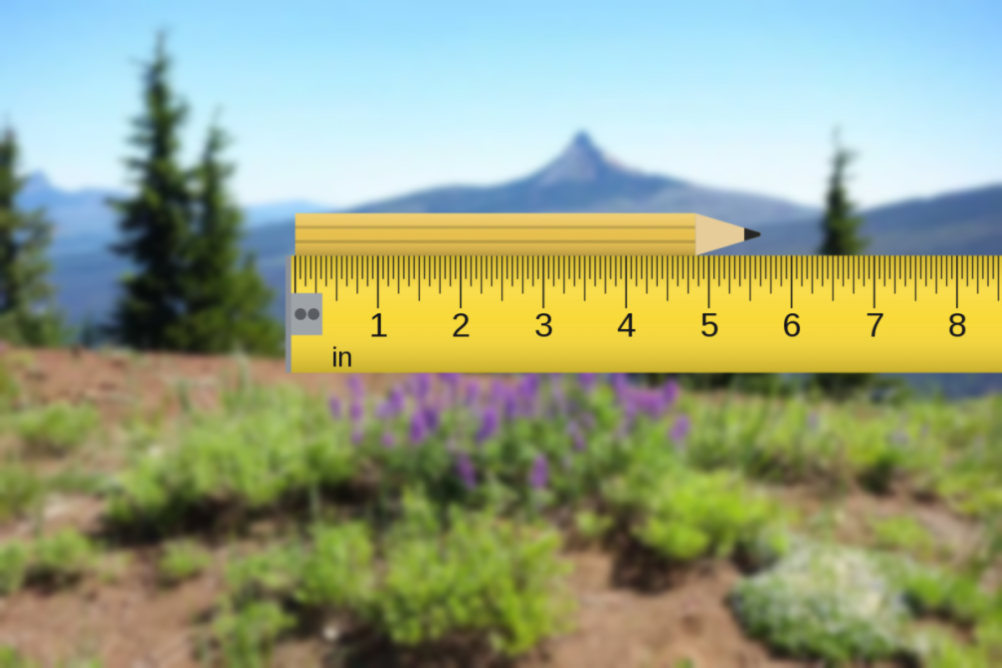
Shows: 5.625 in
